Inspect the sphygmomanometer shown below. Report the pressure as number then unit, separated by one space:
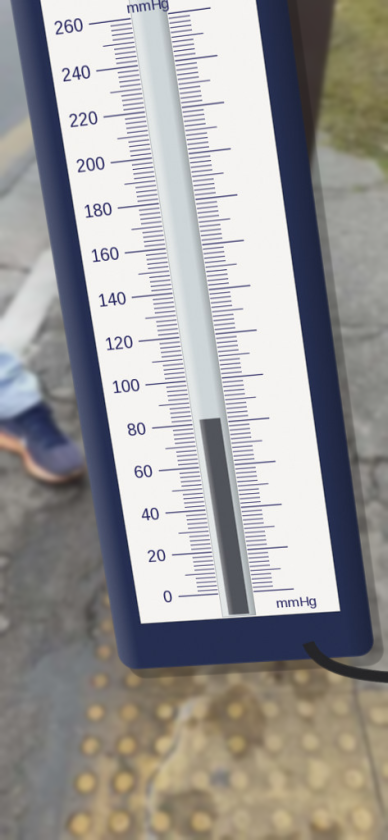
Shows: 82 mmHg
